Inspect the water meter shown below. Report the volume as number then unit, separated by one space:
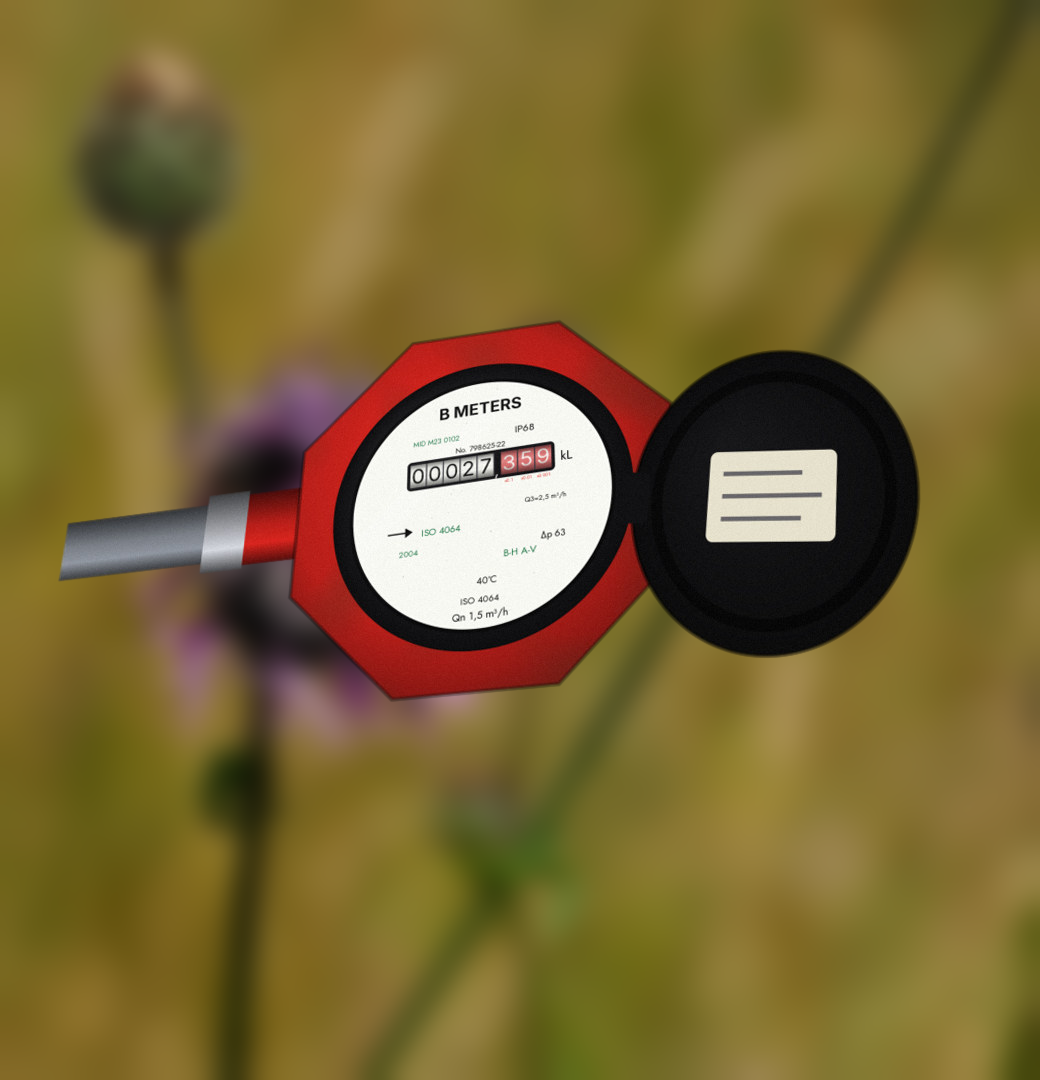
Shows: 27.359 kL
